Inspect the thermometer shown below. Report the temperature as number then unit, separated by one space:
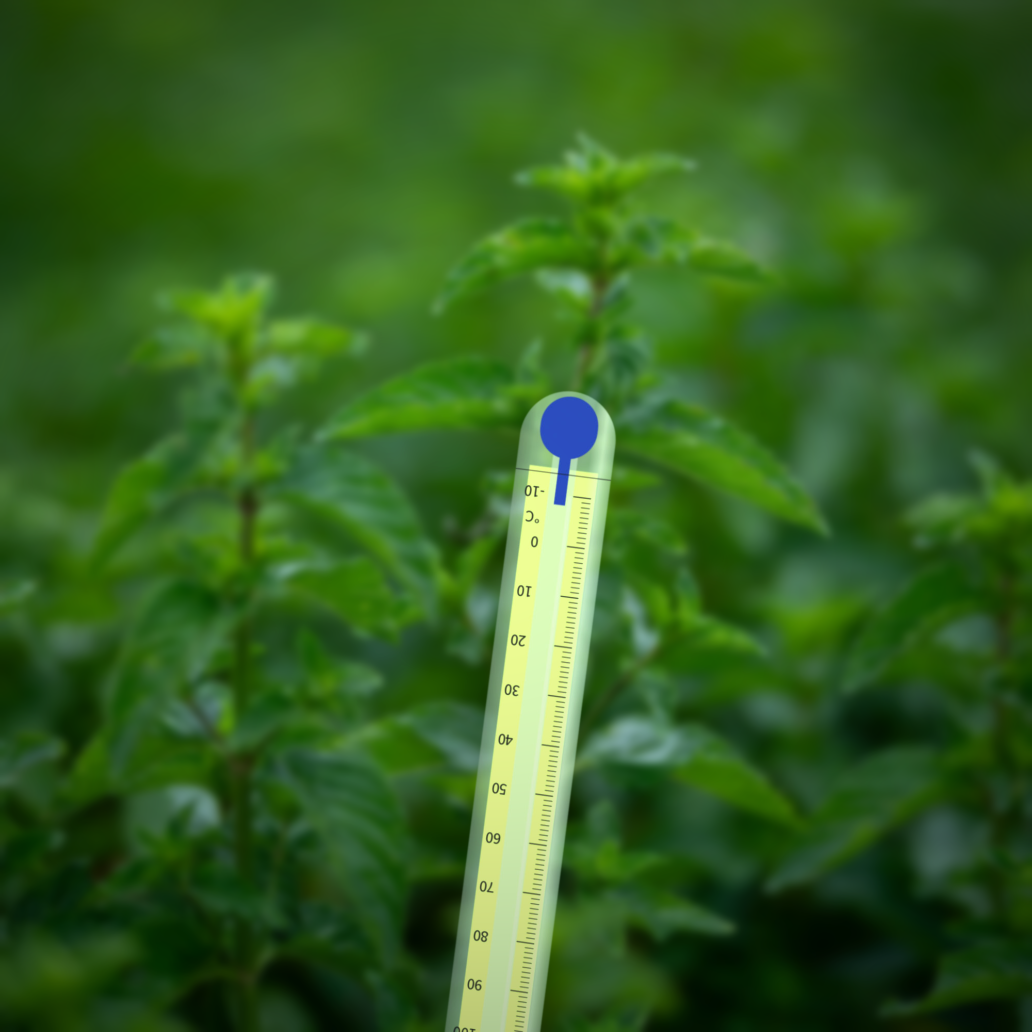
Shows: -8 °C
